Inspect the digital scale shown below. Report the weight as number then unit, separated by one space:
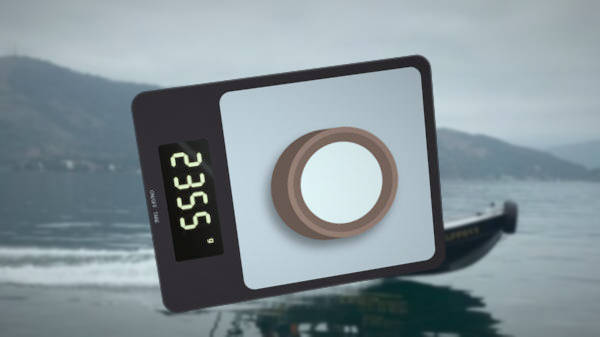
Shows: 2355 g
